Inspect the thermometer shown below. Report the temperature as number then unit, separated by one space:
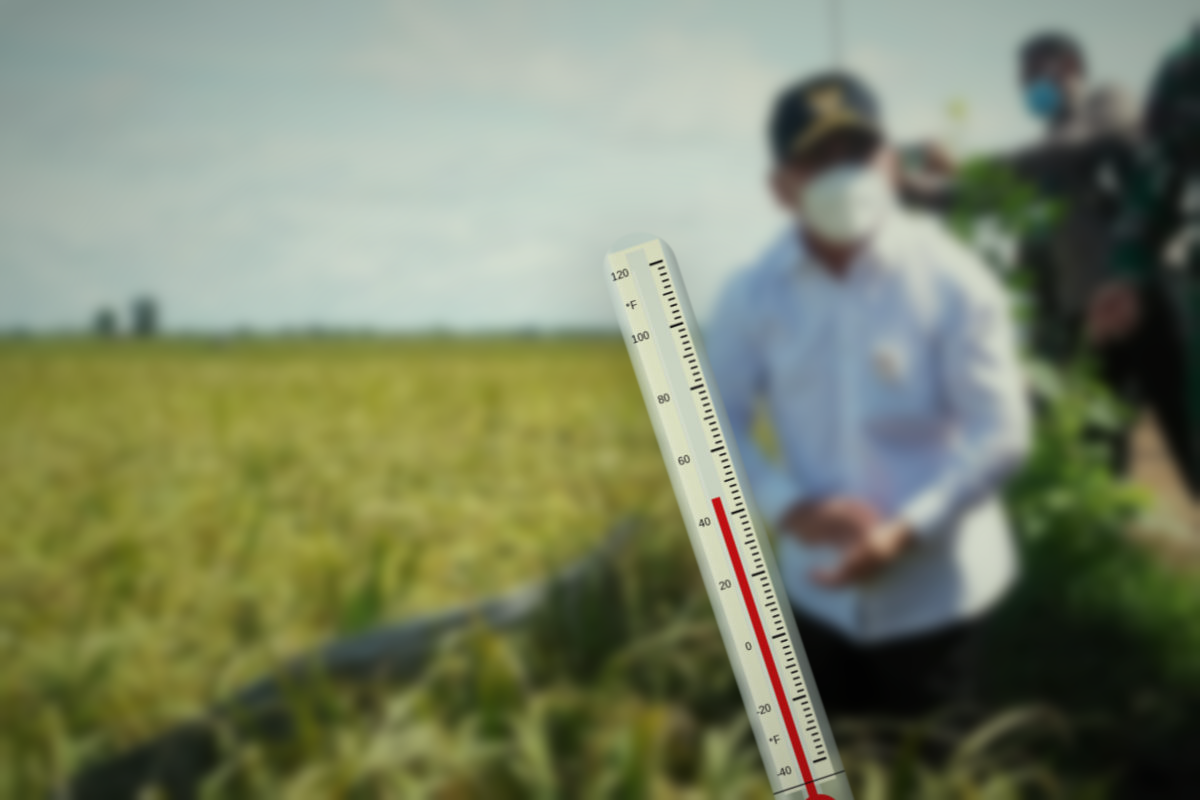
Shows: 46 °F
